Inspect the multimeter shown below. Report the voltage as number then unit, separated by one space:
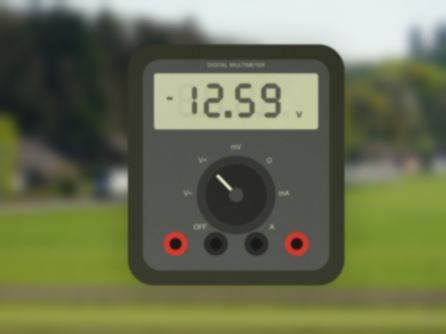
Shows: -12.59 V
